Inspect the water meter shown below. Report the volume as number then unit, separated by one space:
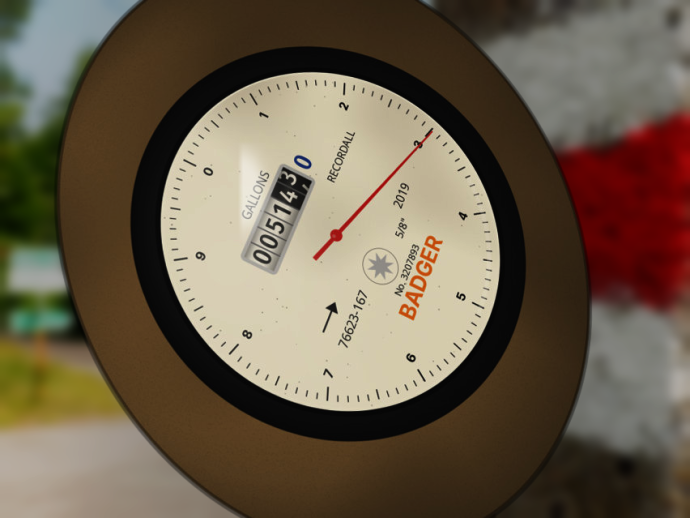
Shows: 51433.0 gal
